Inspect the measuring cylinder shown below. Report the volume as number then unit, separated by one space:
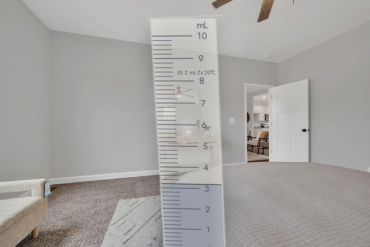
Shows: 3.2 mL
